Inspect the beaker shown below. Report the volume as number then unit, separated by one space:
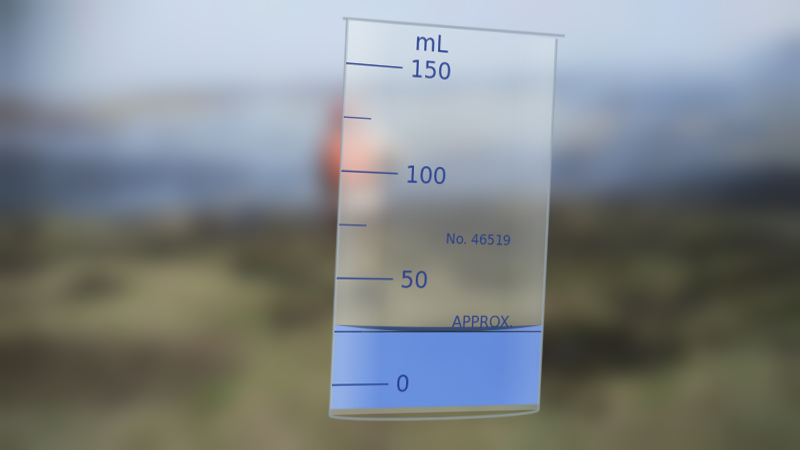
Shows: 25 mL
